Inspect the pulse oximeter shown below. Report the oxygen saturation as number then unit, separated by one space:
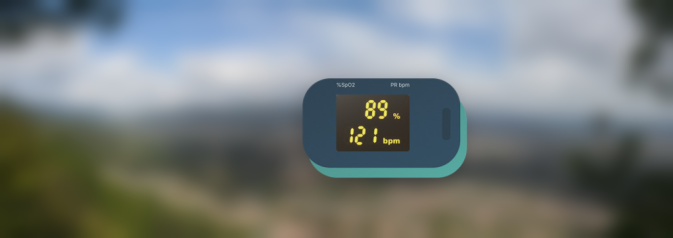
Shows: 89 %
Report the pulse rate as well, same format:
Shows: 121 bpm
